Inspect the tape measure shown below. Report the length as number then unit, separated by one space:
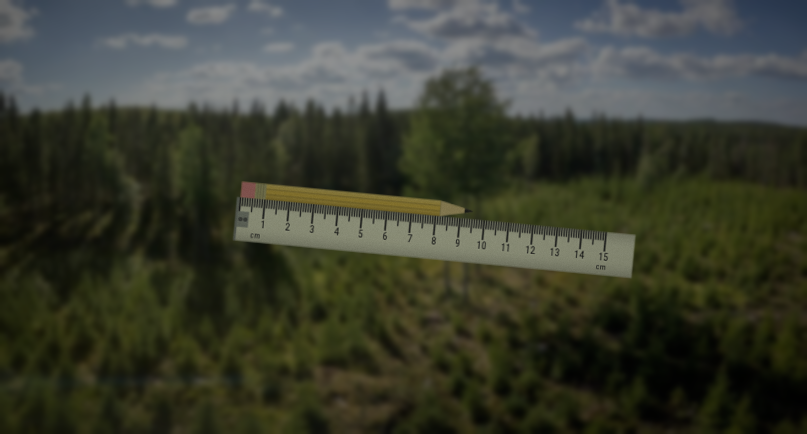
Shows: 9.5 cm
